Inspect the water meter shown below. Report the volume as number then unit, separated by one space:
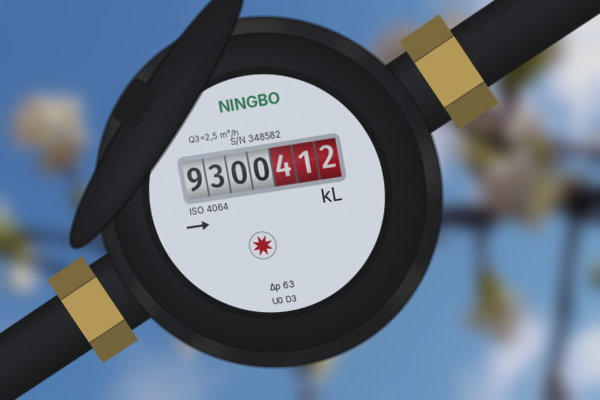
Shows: 9300.412 kL
